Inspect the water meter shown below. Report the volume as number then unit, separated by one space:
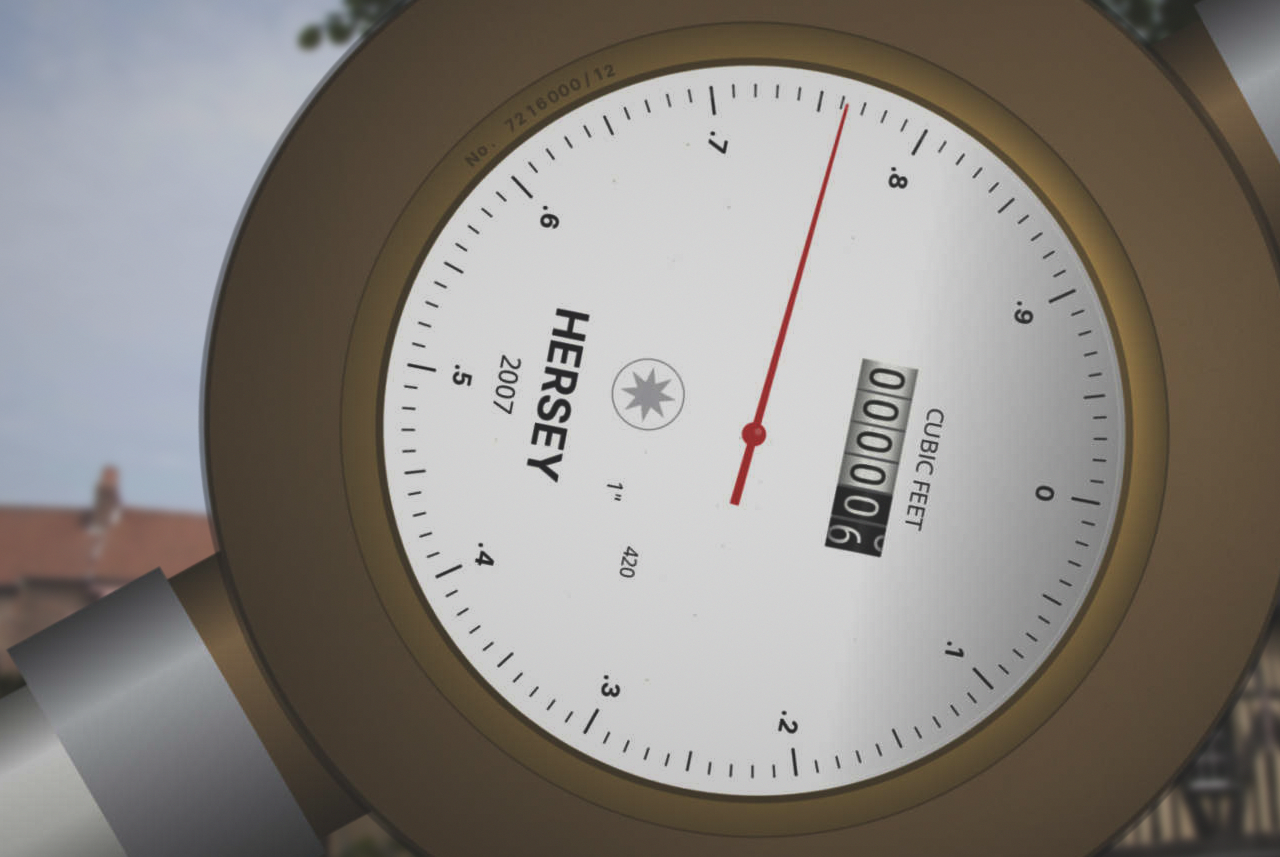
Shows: 5.76 ft³
